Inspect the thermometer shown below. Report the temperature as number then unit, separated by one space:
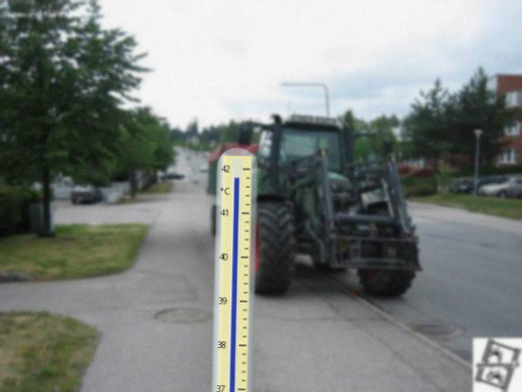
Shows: 41.8 °C
